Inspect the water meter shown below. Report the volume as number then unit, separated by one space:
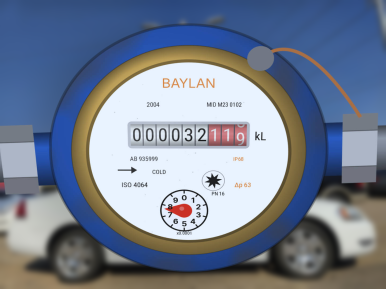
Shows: 32.1187 kL
